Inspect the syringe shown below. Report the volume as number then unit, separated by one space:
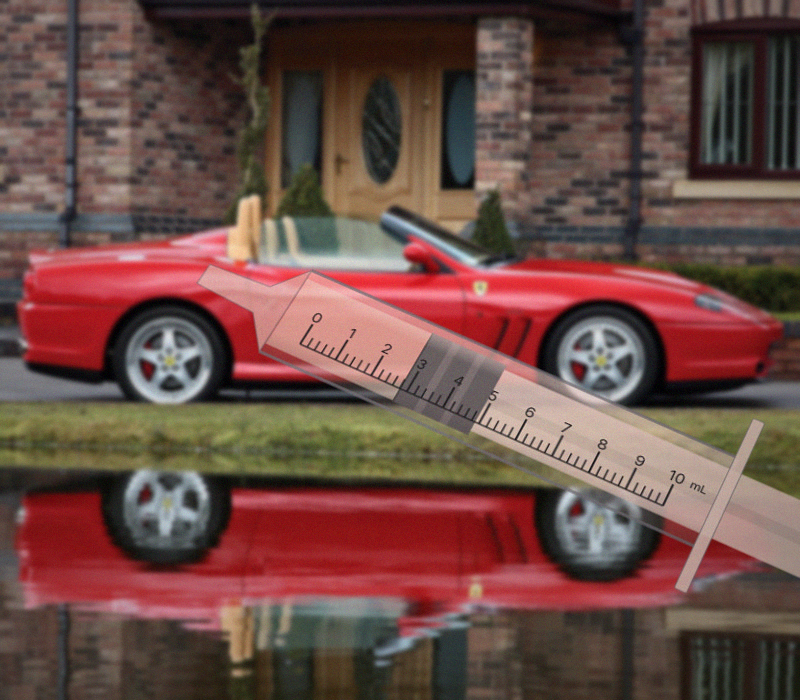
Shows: 2.8 mL
